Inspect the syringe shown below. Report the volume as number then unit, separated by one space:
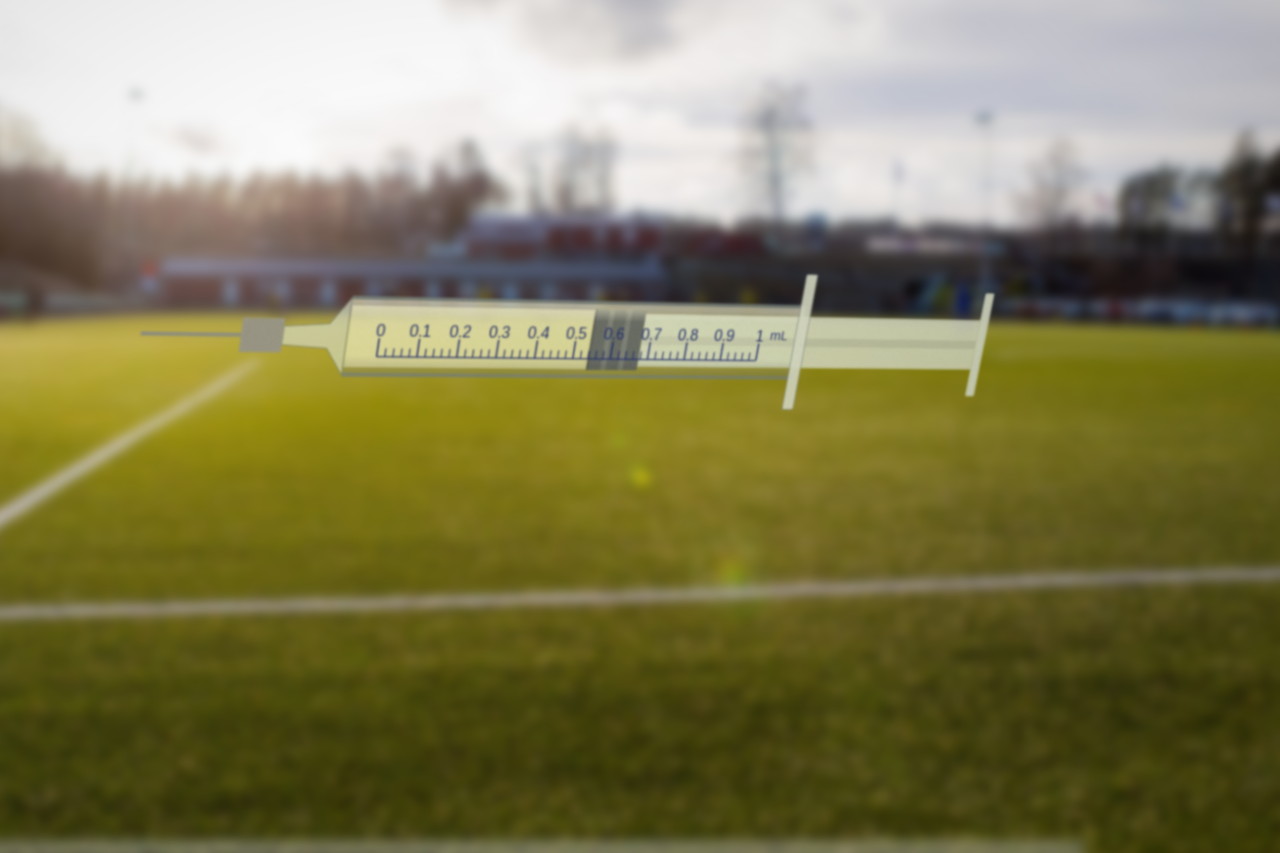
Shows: 0.54 mL
